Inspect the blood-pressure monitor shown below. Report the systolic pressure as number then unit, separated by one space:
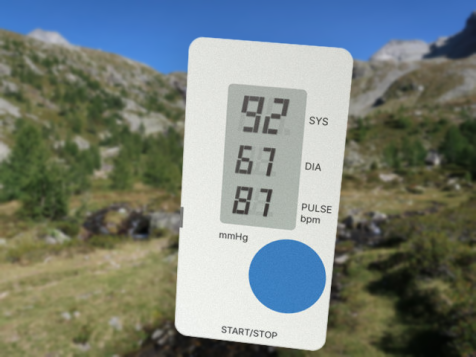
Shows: 92 mmHg
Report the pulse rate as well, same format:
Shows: 87 bpm
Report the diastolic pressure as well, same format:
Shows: 67 mmHg
